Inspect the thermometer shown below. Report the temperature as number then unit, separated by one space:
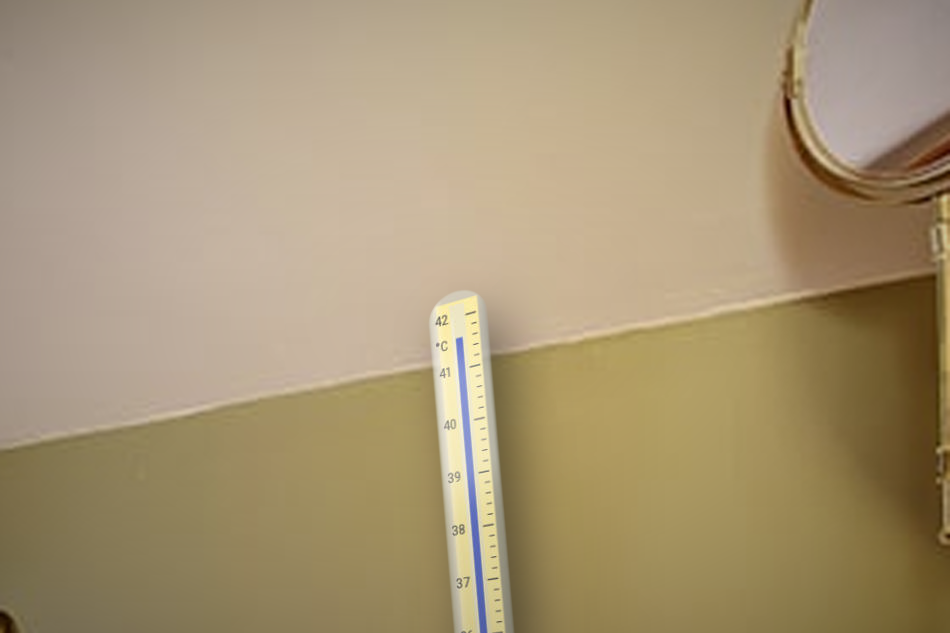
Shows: 41.6 °C
